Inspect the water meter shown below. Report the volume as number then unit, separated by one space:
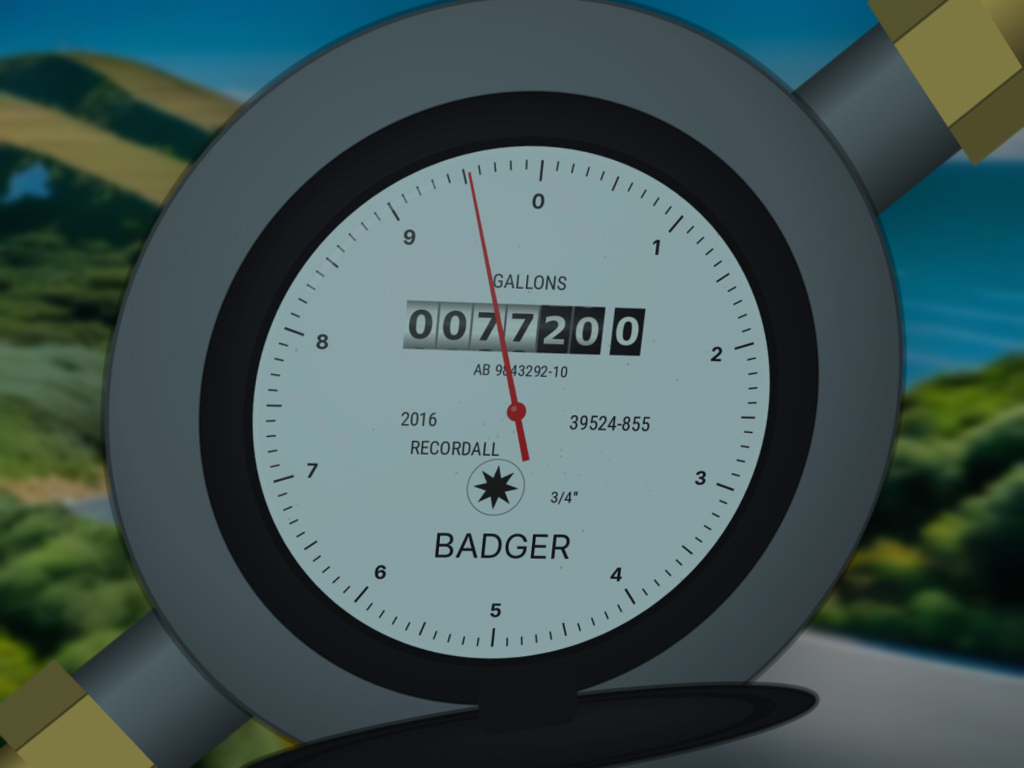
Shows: 77199.5 gal
